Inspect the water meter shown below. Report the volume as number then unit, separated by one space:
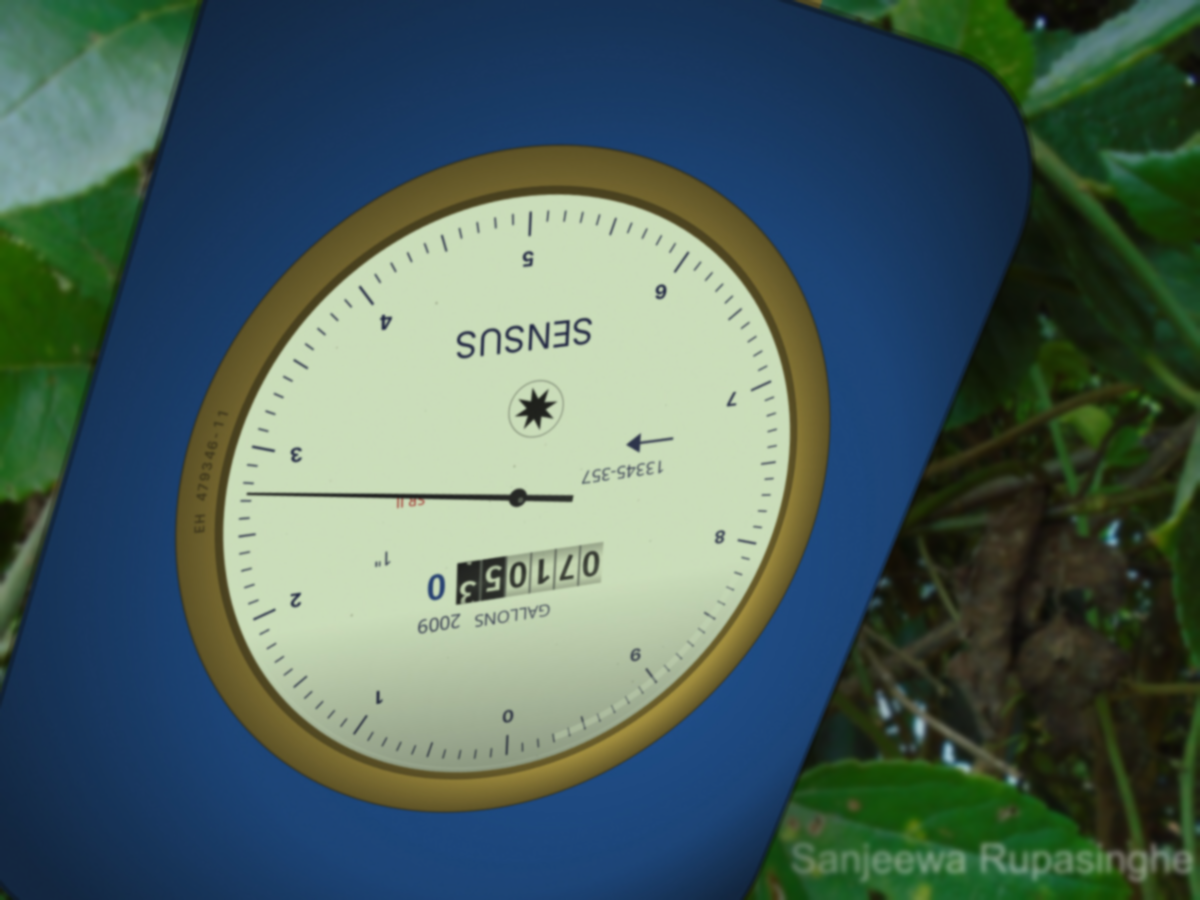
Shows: 710532.7 gal
